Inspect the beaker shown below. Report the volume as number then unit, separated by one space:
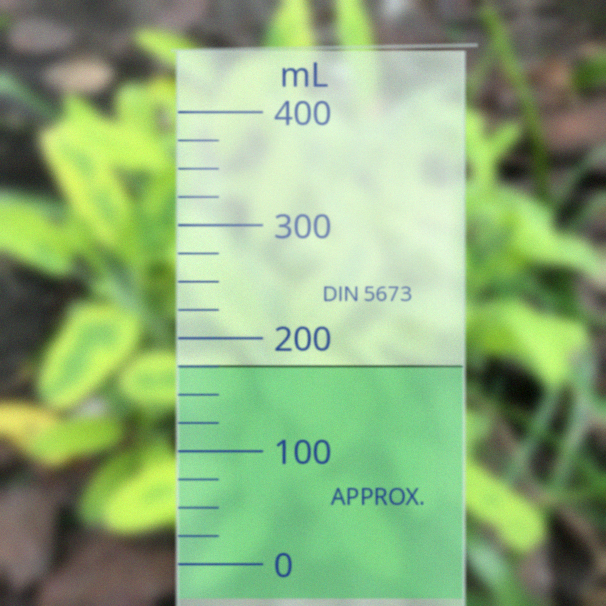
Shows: 175 mL
